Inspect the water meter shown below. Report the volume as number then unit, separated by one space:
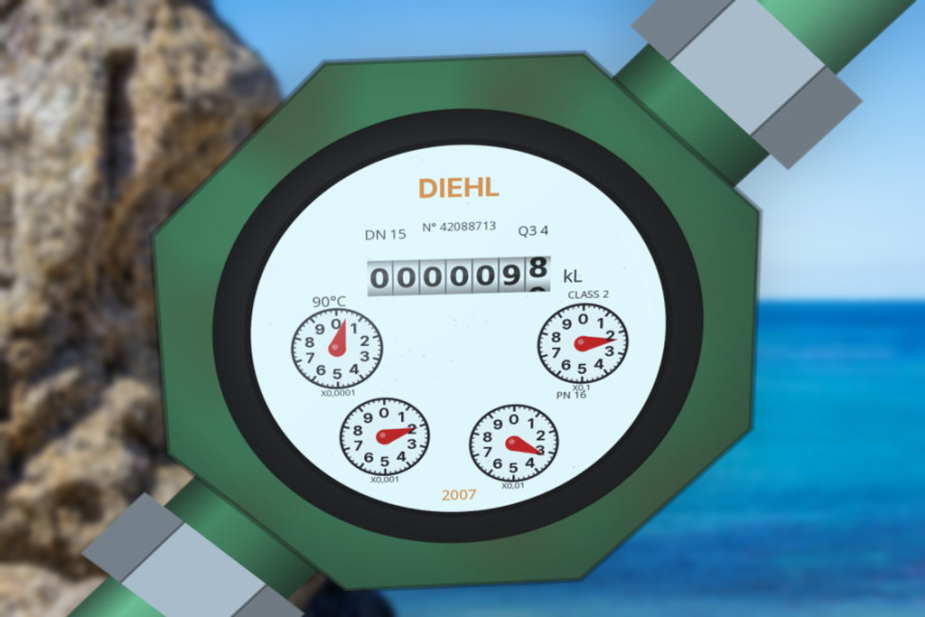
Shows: 98.2320 kL
